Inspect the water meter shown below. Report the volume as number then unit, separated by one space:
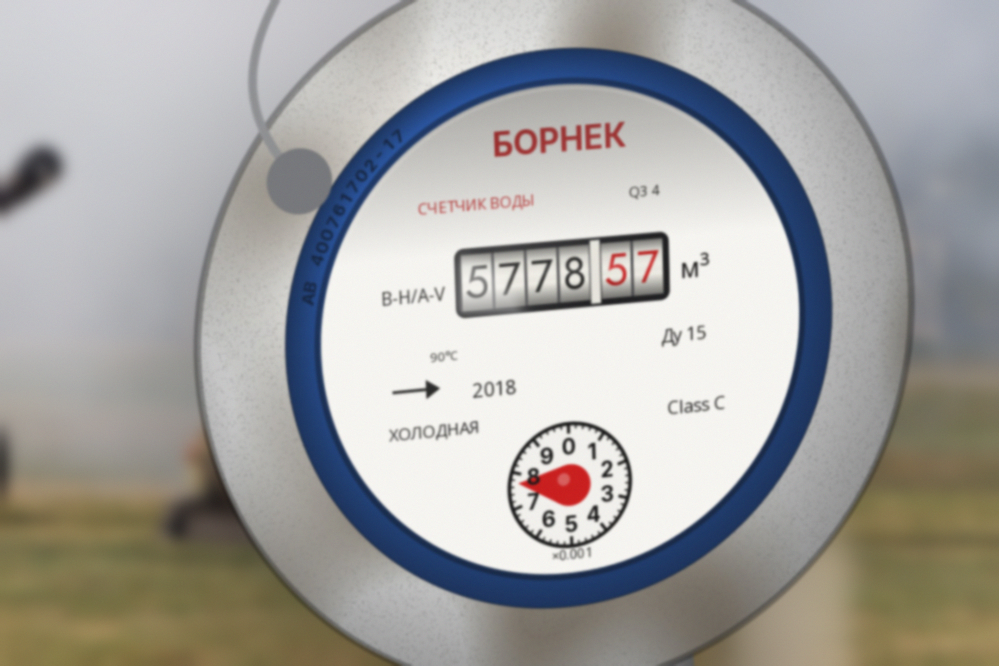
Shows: 5778.577 m³
